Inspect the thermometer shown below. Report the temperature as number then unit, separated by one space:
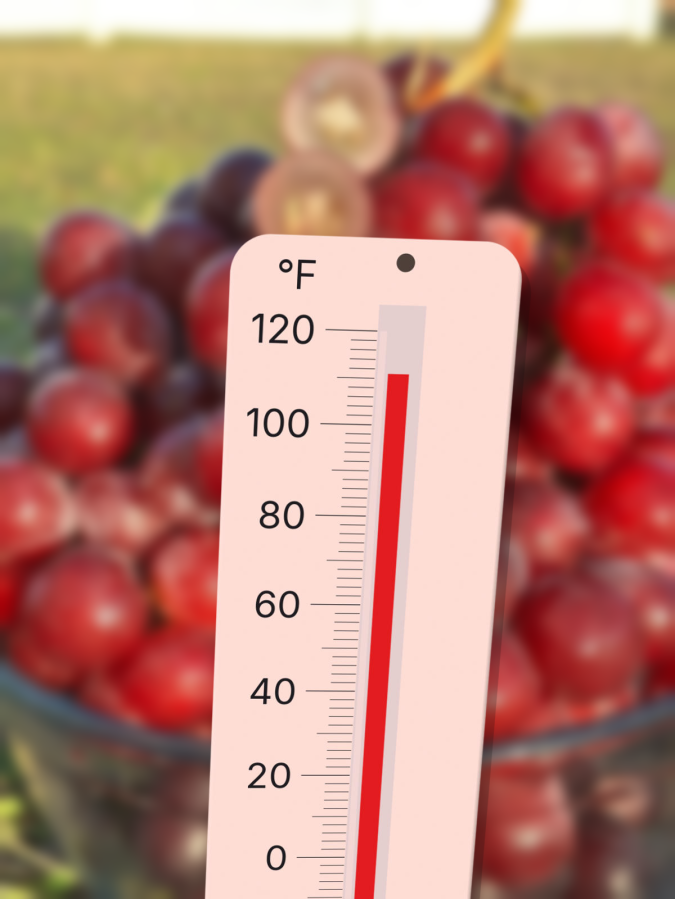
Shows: 111 °F
